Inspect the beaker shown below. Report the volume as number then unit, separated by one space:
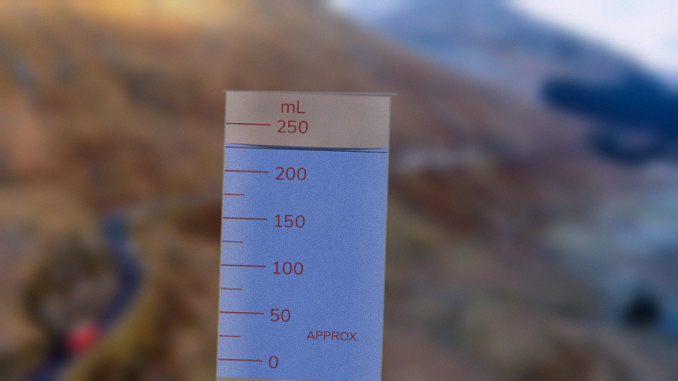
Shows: 225 mL
